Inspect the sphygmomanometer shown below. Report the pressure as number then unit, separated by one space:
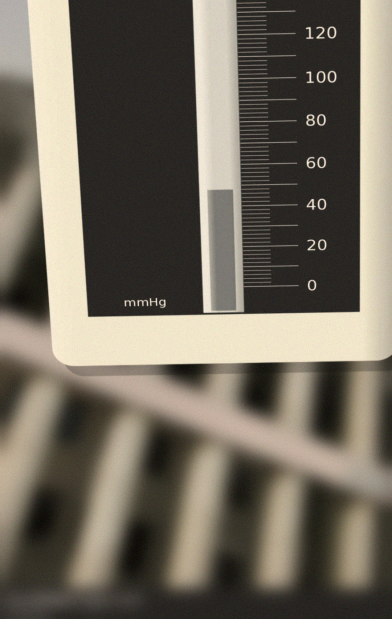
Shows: 48 mmHg
